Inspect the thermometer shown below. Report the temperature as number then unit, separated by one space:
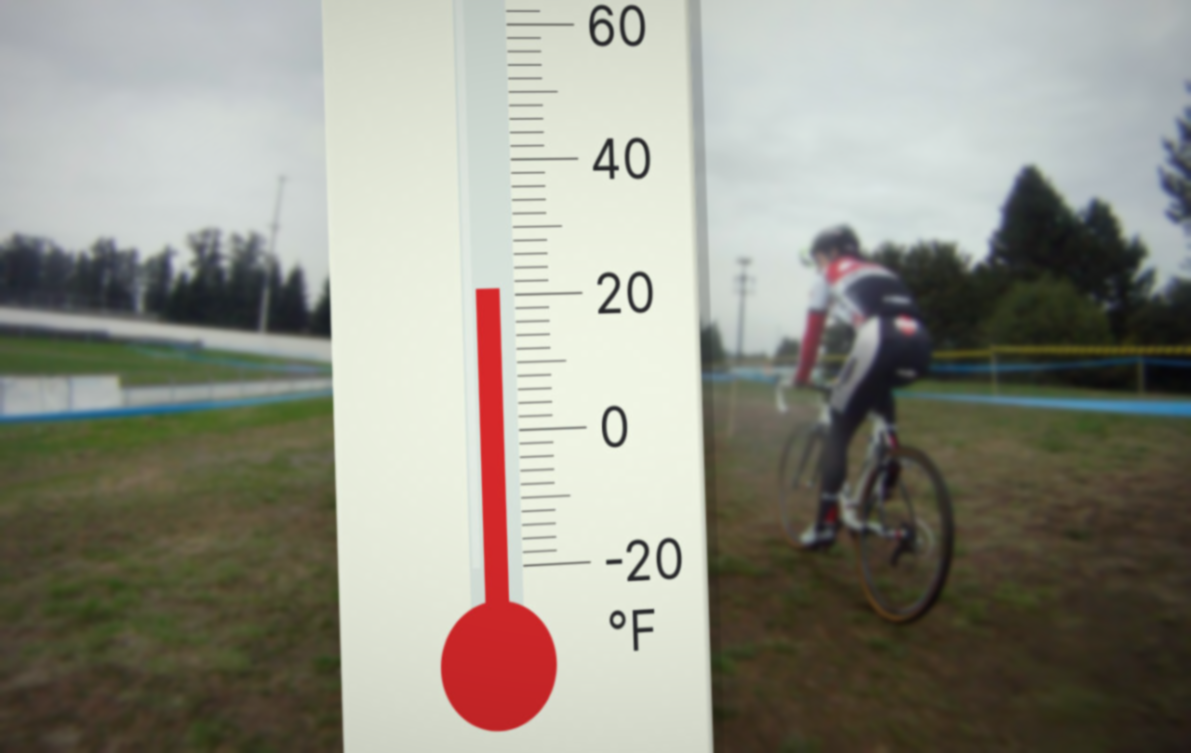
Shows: 21 °F
